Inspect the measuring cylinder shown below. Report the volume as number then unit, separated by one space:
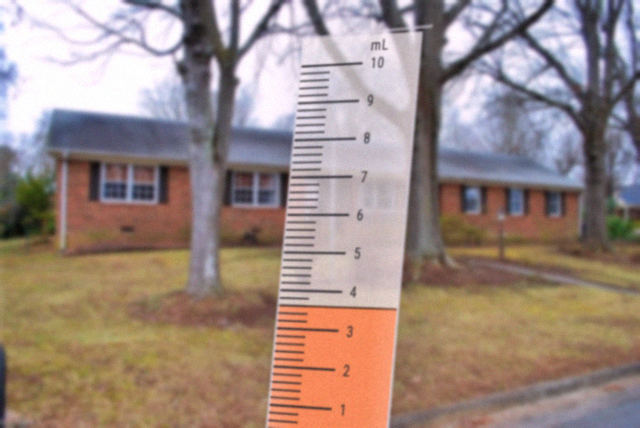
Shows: 3.6 mL
